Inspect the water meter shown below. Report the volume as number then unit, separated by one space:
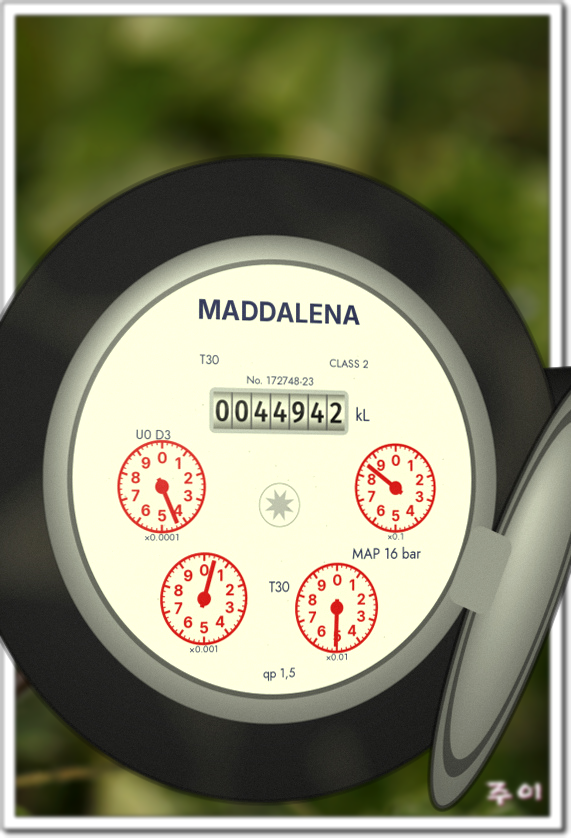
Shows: 44942.8504 kL
